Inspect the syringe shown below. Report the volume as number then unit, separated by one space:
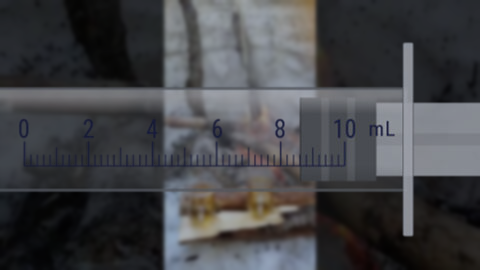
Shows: 8.6 mL
